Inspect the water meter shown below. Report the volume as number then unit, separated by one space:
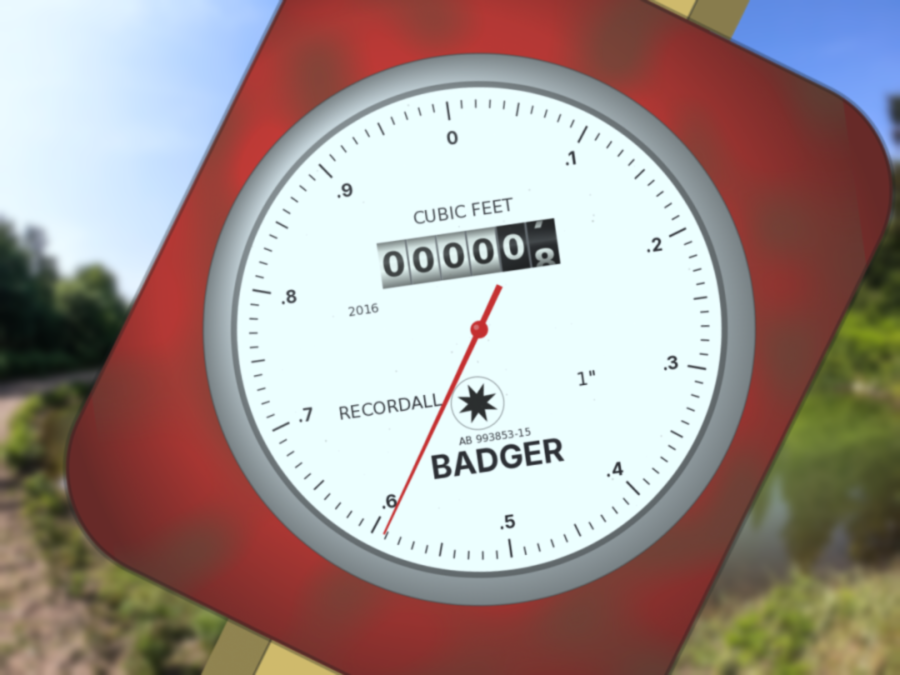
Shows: 7.59 ft³
